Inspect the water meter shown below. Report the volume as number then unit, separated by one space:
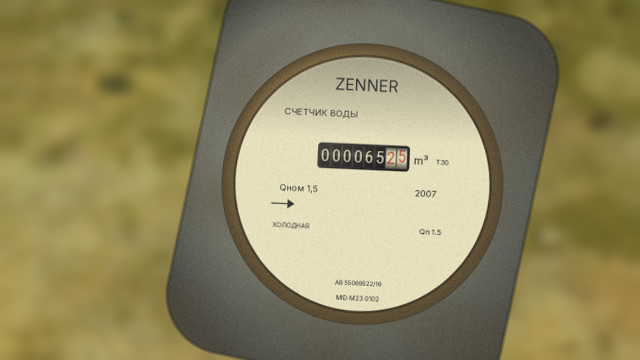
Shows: 65.25 m³
